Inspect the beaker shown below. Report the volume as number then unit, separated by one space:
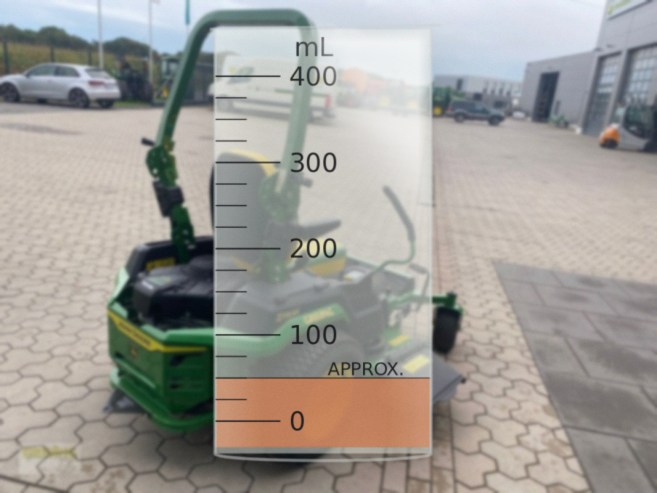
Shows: 50 mL
